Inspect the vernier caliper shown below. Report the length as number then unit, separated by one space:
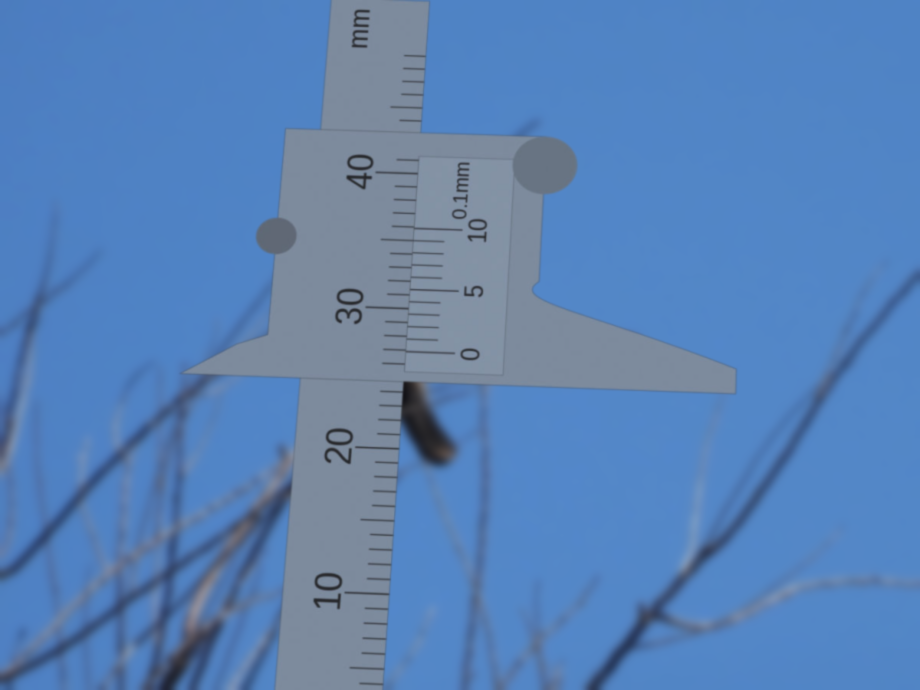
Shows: 26.9 mm
